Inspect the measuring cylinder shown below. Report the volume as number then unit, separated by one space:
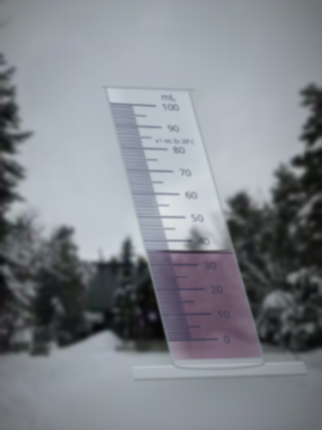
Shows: 35 mL
